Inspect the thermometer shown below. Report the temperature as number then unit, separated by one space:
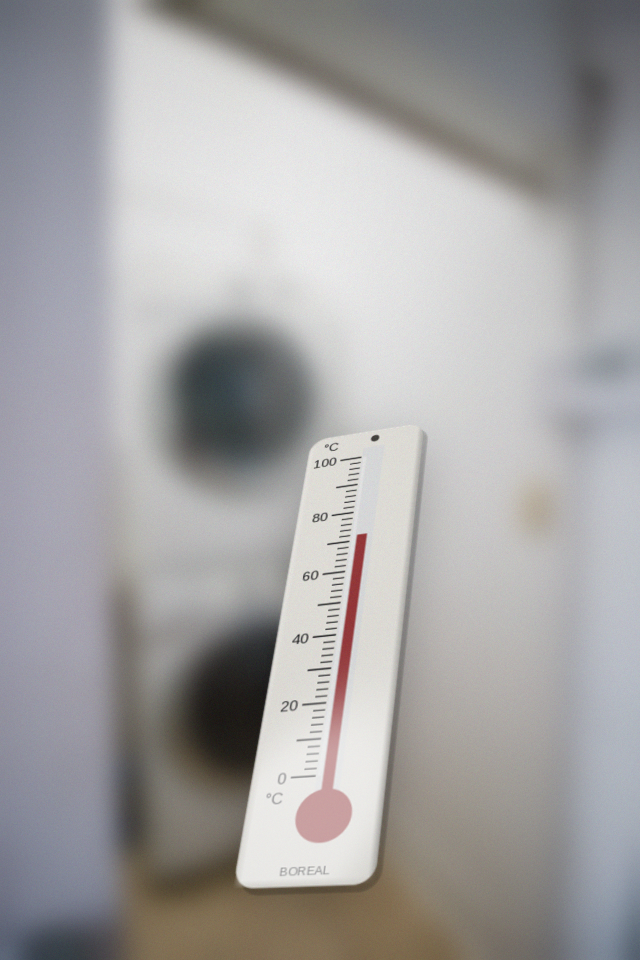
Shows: 72 °C
